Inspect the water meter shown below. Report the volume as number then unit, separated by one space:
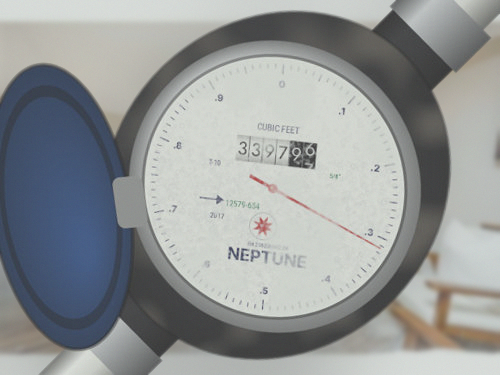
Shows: 339796.31 ft³
